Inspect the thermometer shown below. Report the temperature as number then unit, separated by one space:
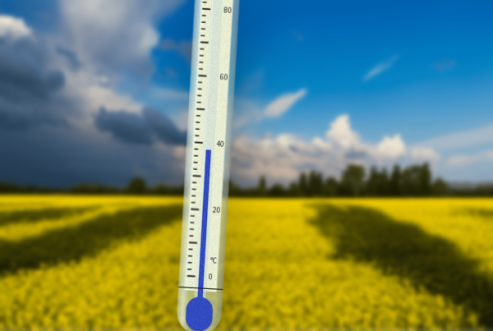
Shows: 38 °C
